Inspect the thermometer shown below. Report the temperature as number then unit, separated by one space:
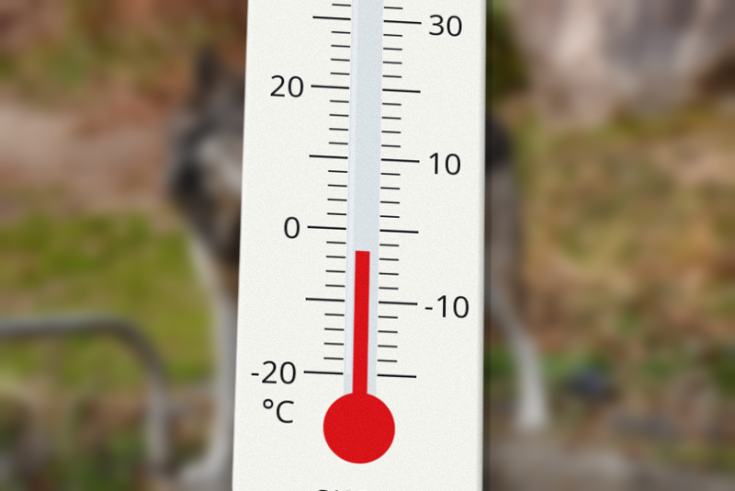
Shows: -3 °C
